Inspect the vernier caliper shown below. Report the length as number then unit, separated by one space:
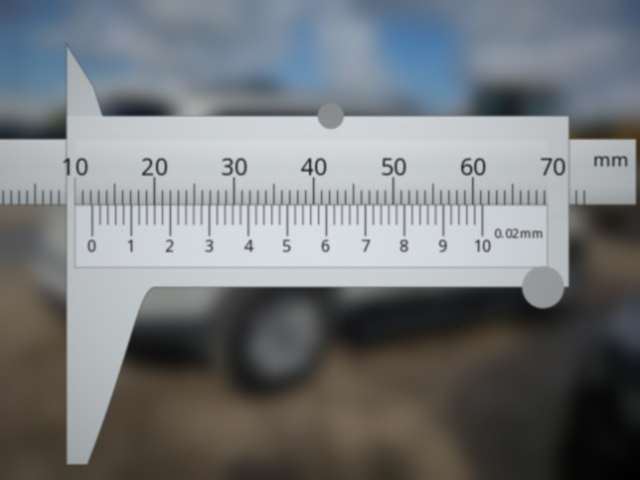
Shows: 12.2 mm
